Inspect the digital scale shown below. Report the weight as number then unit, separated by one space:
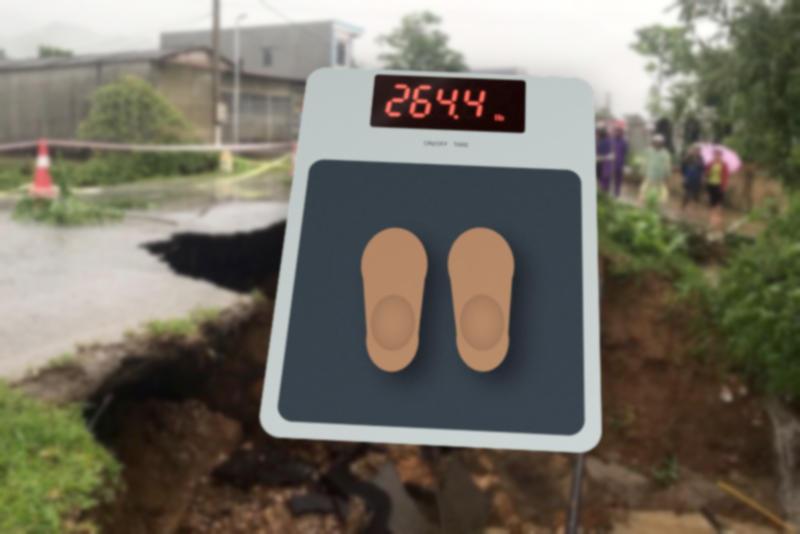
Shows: 264.4 lb
